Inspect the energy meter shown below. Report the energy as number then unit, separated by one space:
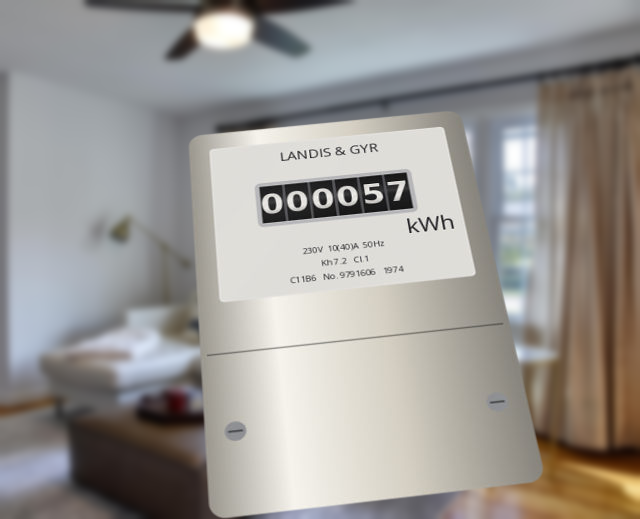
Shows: 57 kWh
